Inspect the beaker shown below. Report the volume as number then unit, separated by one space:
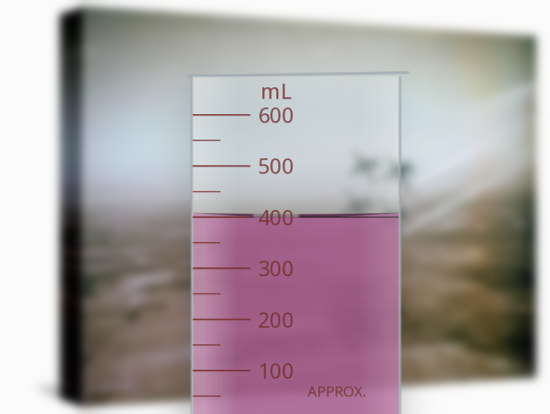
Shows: 400 mL
